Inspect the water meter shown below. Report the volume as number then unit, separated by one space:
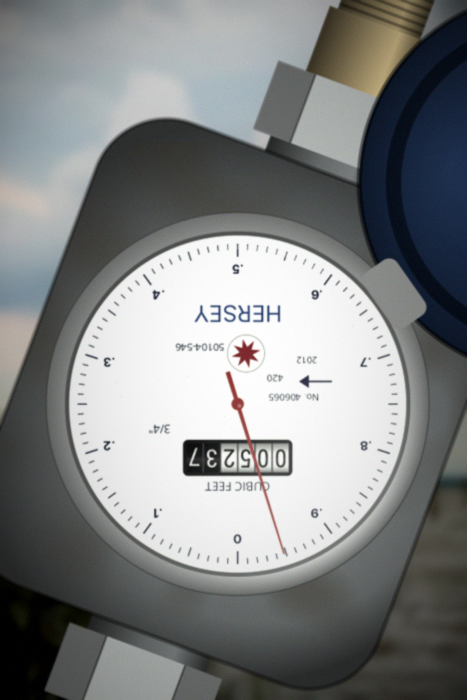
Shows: 5236.95 ft³
